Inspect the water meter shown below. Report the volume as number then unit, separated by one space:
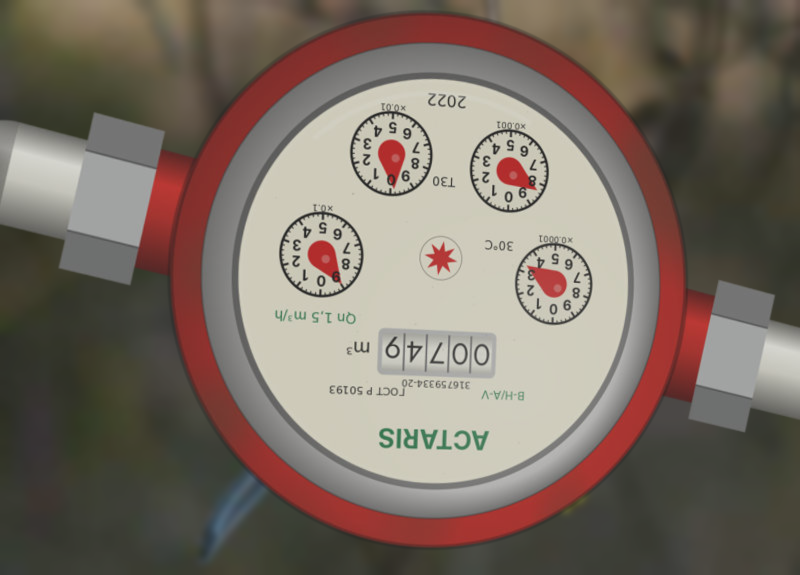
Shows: 748.8983 m³
